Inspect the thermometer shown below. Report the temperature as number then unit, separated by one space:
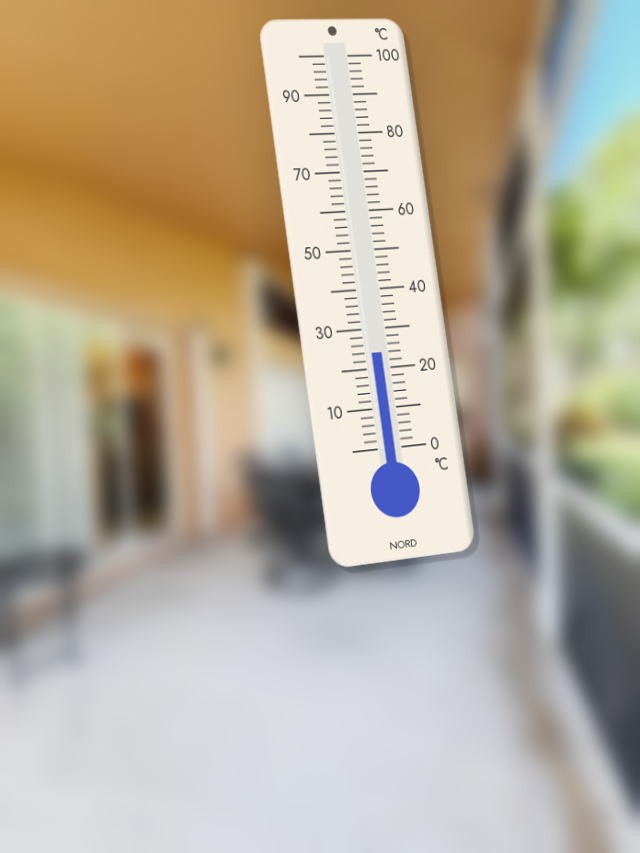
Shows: 24 °C
